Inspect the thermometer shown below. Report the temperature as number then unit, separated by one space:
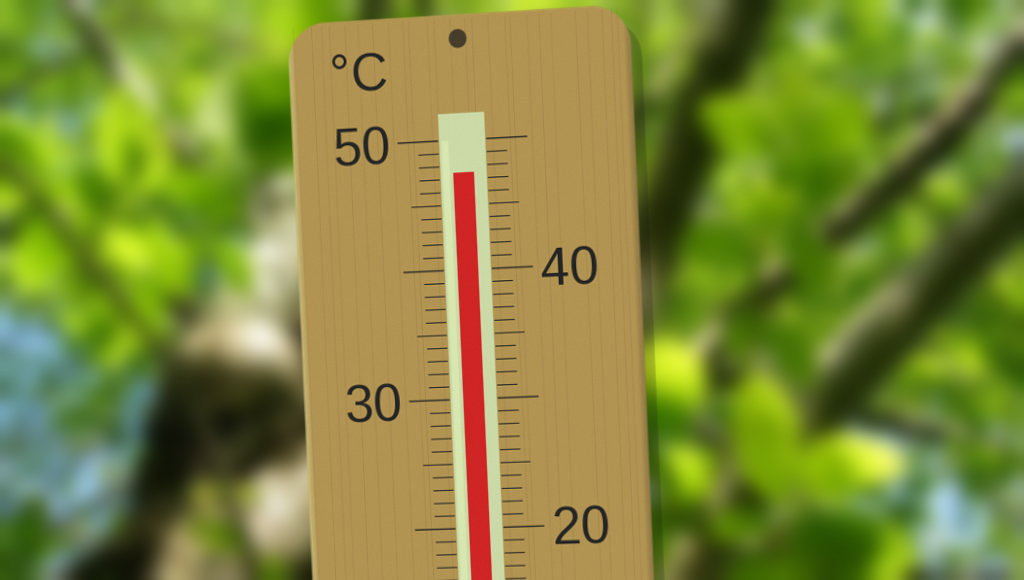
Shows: 47.5 °C
